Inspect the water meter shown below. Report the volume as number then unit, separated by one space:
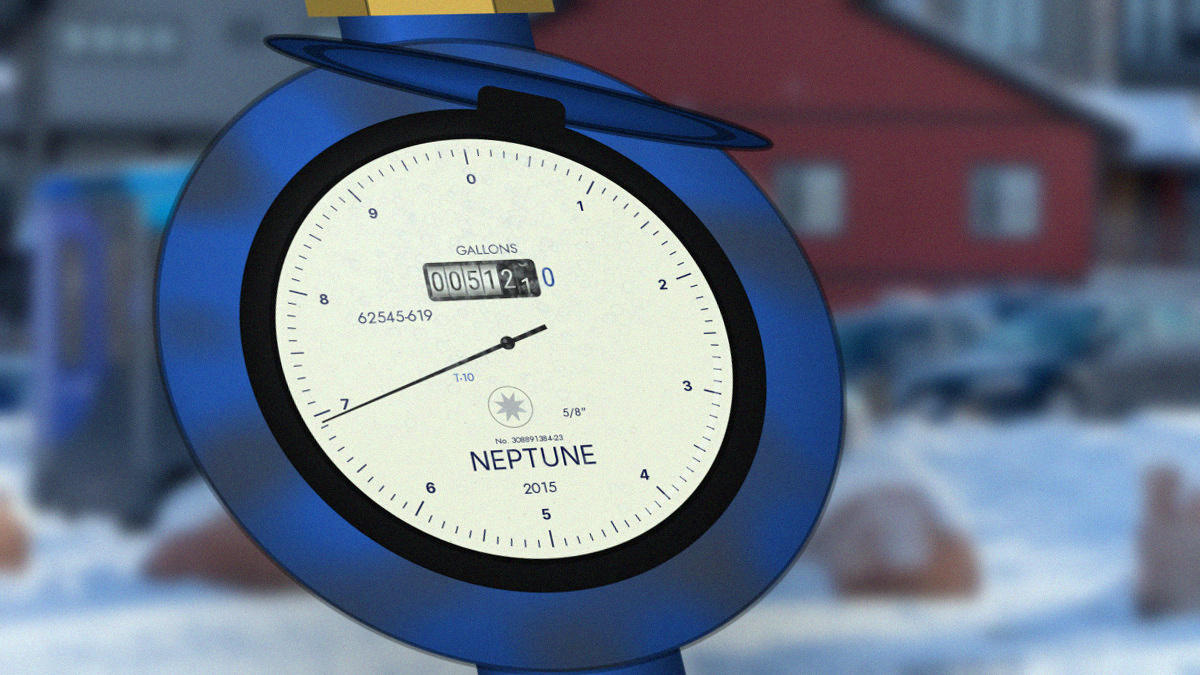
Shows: 51206.9 gal
